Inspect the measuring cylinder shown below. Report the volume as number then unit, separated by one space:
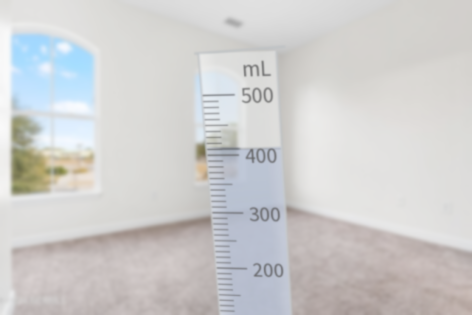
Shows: 410 mL
